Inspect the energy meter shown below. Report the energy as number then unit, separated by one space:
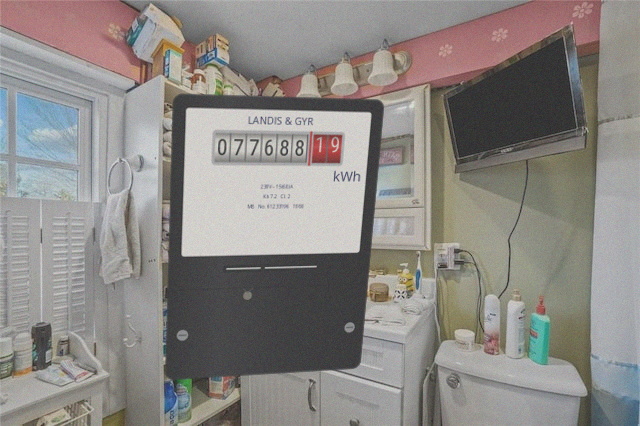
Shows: 77688.19 kWh
